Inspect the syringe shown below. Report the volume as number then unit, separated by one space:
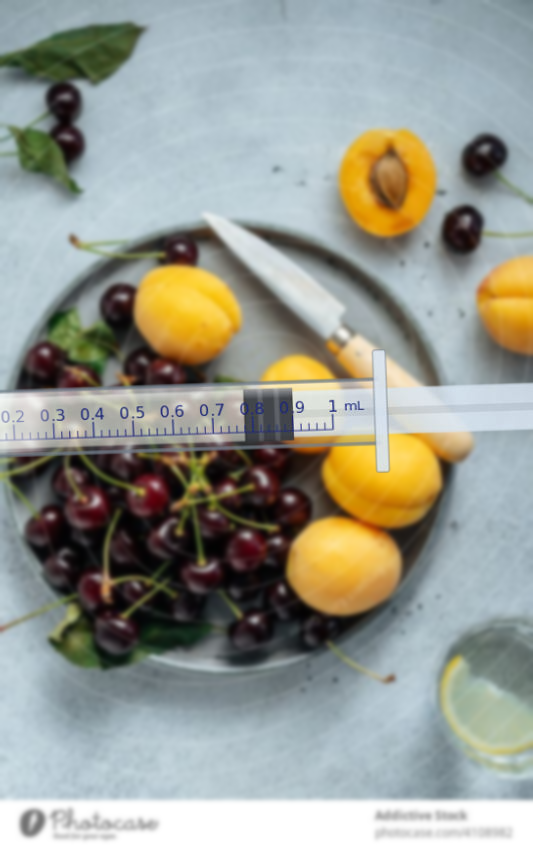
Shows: 0.78 mL
